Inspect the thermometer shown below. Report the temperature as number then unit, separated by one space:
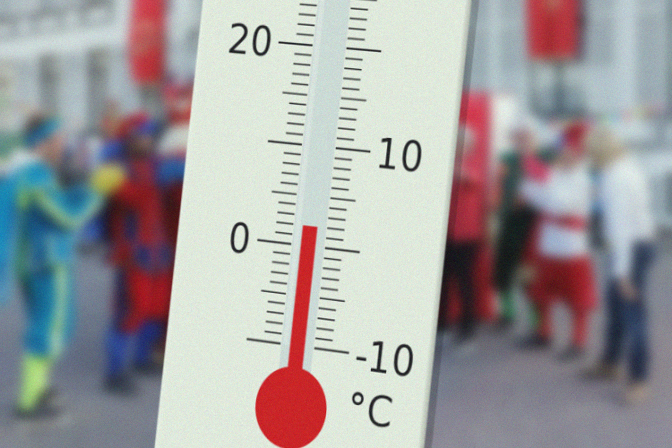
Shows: 2 °C
